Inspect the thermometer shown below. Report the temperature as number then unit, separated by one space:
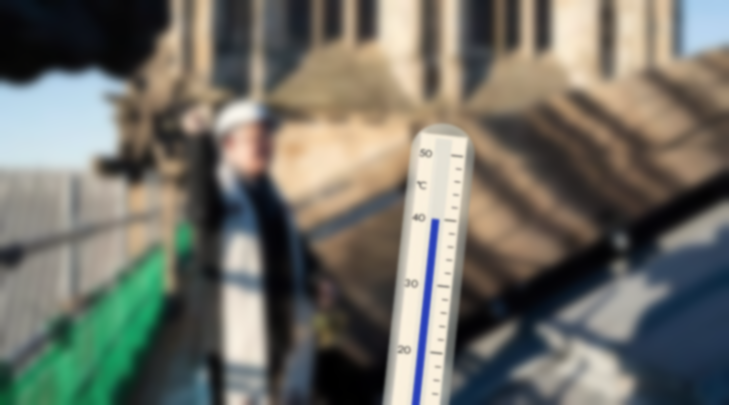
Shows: 40 °C
